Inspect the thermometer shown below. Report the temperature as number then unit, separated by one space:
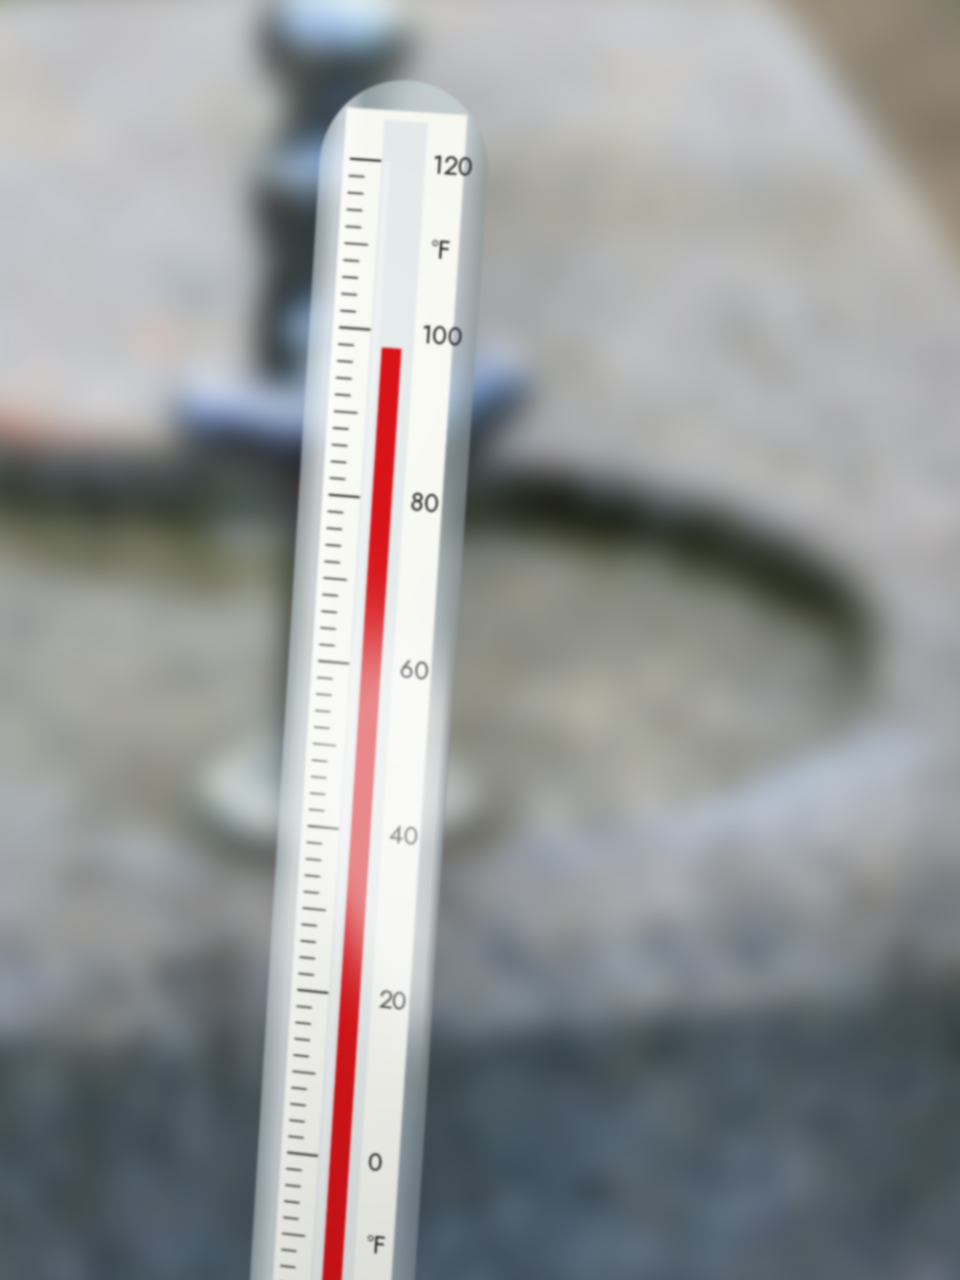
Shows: 98 °F
